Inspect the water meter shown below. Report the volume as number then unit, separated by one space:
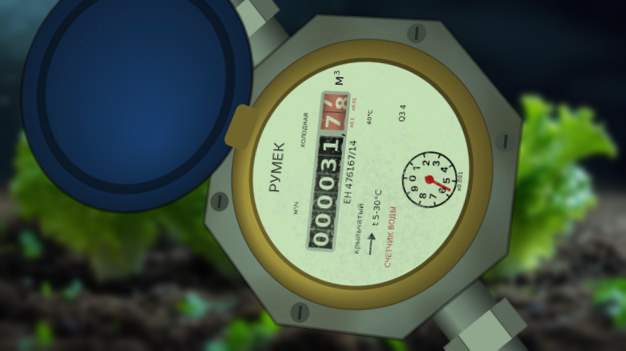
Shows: 31.775 m³
